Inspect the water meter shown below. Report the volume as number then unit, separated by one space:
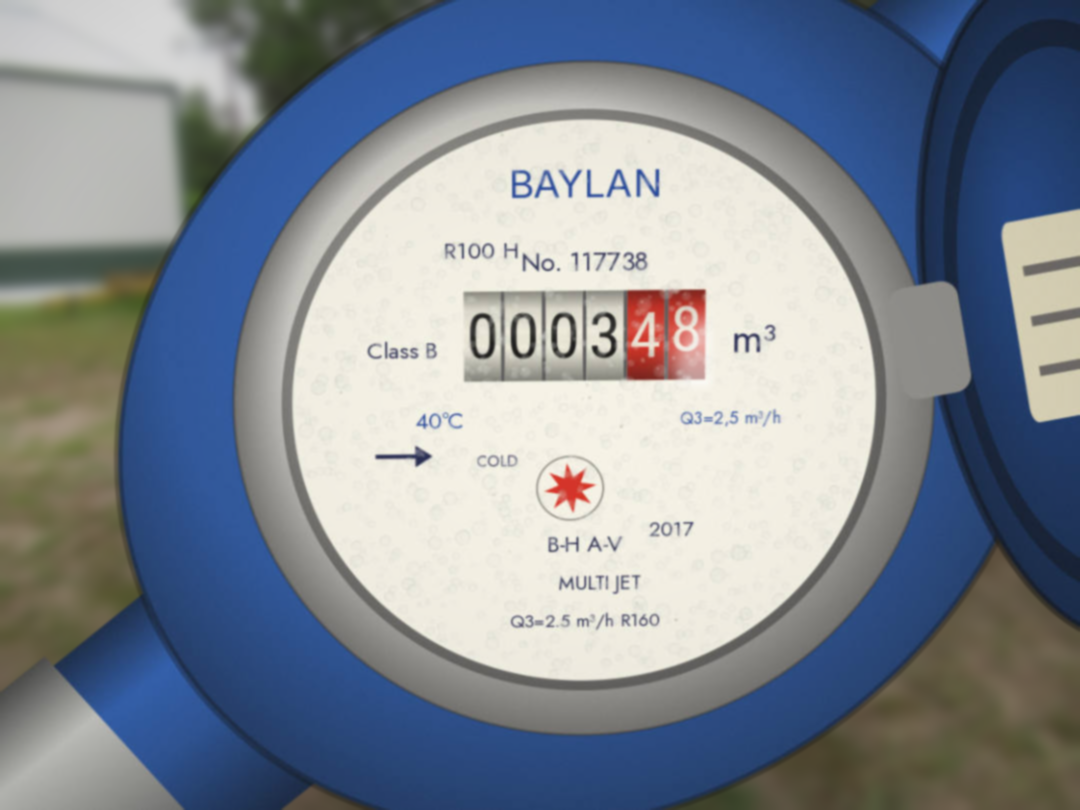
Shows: 3.48 m³
